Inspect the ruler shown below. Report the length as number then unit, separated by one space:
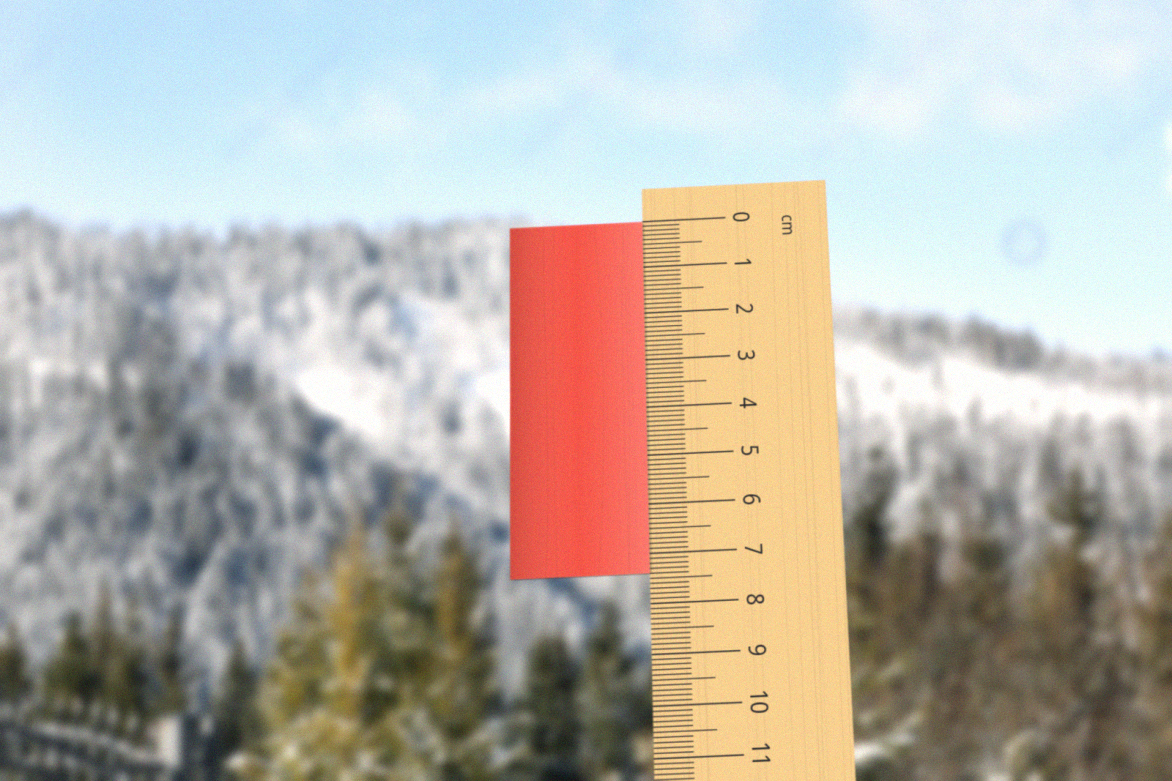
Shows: 7.4 cm
